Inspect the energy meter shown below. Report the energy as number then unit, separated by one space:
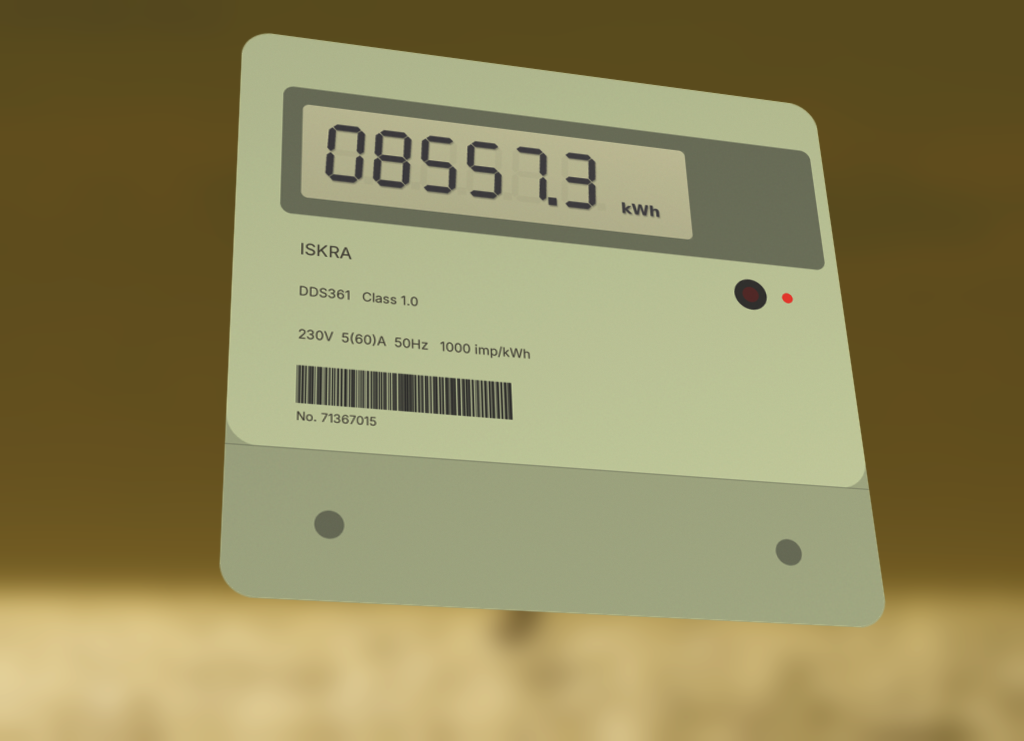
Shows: 8557.3 kWh
